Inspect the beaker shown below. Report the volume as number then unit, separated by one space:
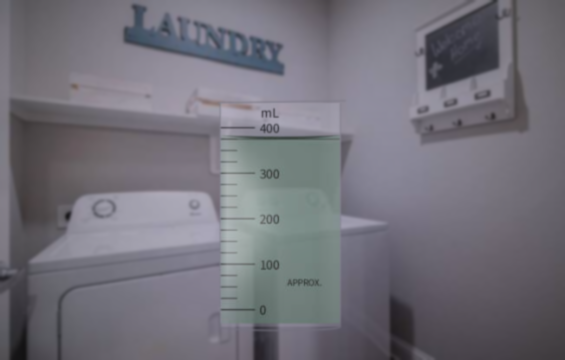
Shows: 375 mL
